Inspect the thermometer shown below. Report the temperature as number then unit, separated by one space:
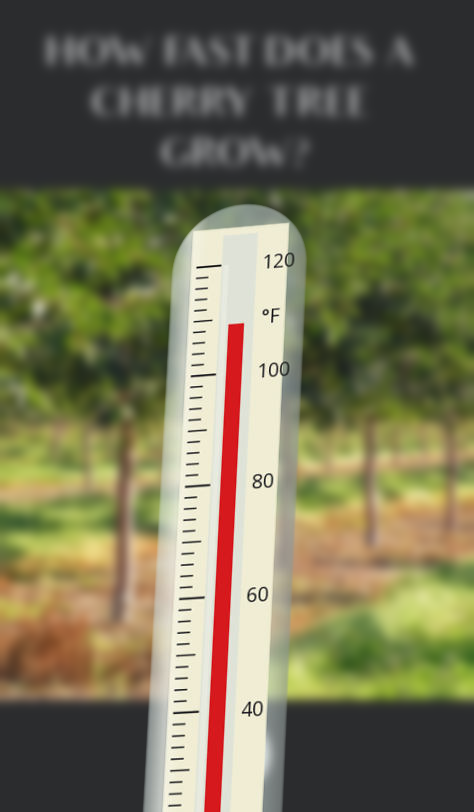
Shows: 109 °F
